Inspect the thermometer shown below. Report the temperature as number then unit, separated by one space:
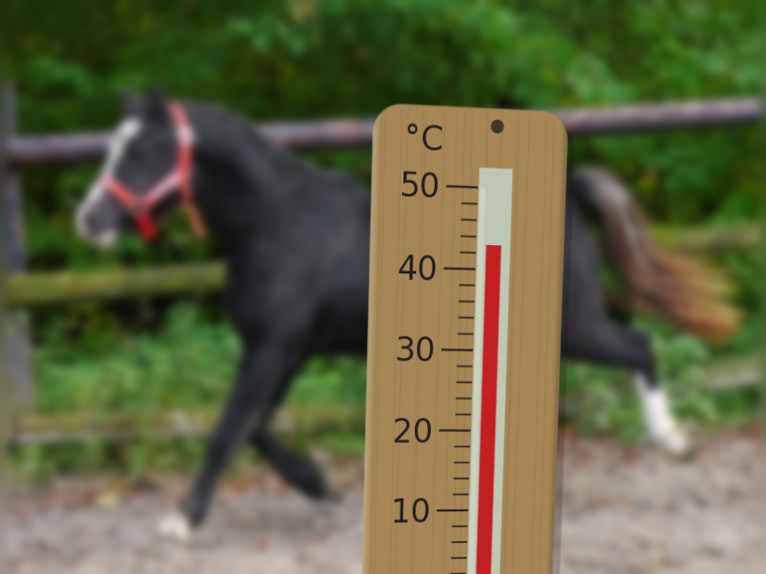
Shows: 43 °C
